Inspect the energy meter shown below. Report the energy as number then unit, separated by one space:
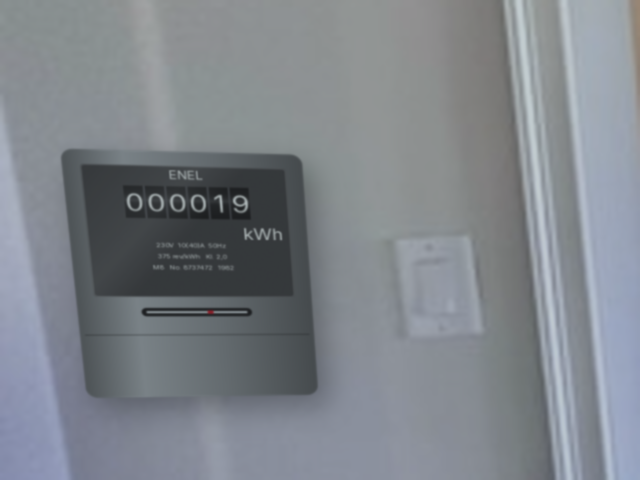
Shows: 19 kWh
